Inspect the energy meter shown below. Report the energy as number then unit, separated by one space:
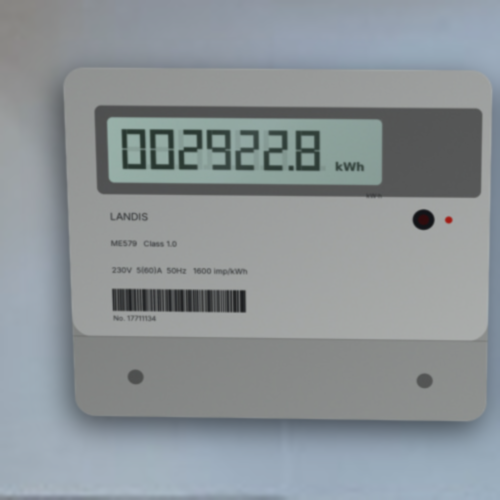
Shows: 2922.8 kWh
